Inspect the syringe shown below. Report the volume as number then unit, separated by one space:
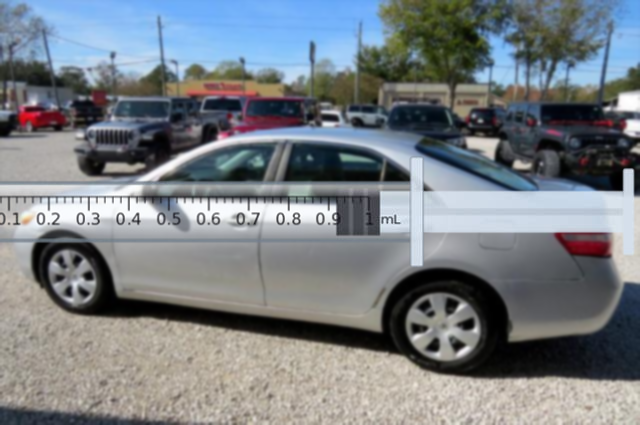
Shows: 0.92 mL
